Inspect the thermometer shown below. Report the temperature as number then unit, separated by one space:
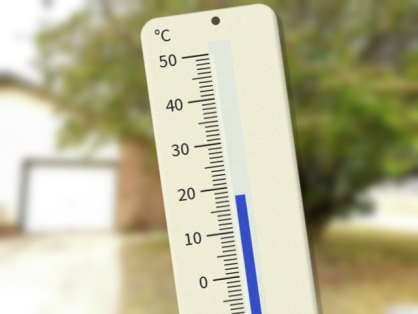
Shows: 18 °C
